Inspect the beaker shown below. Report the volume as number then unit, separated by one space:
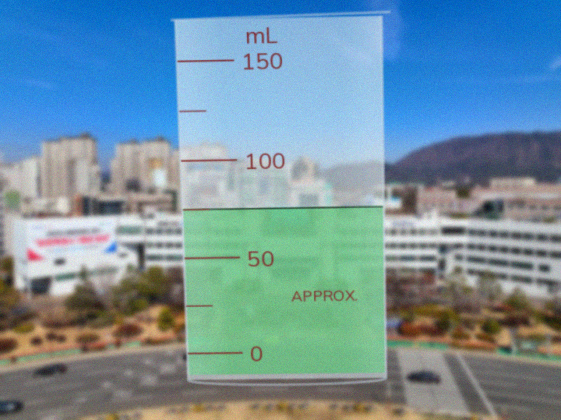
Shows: 75 mL
